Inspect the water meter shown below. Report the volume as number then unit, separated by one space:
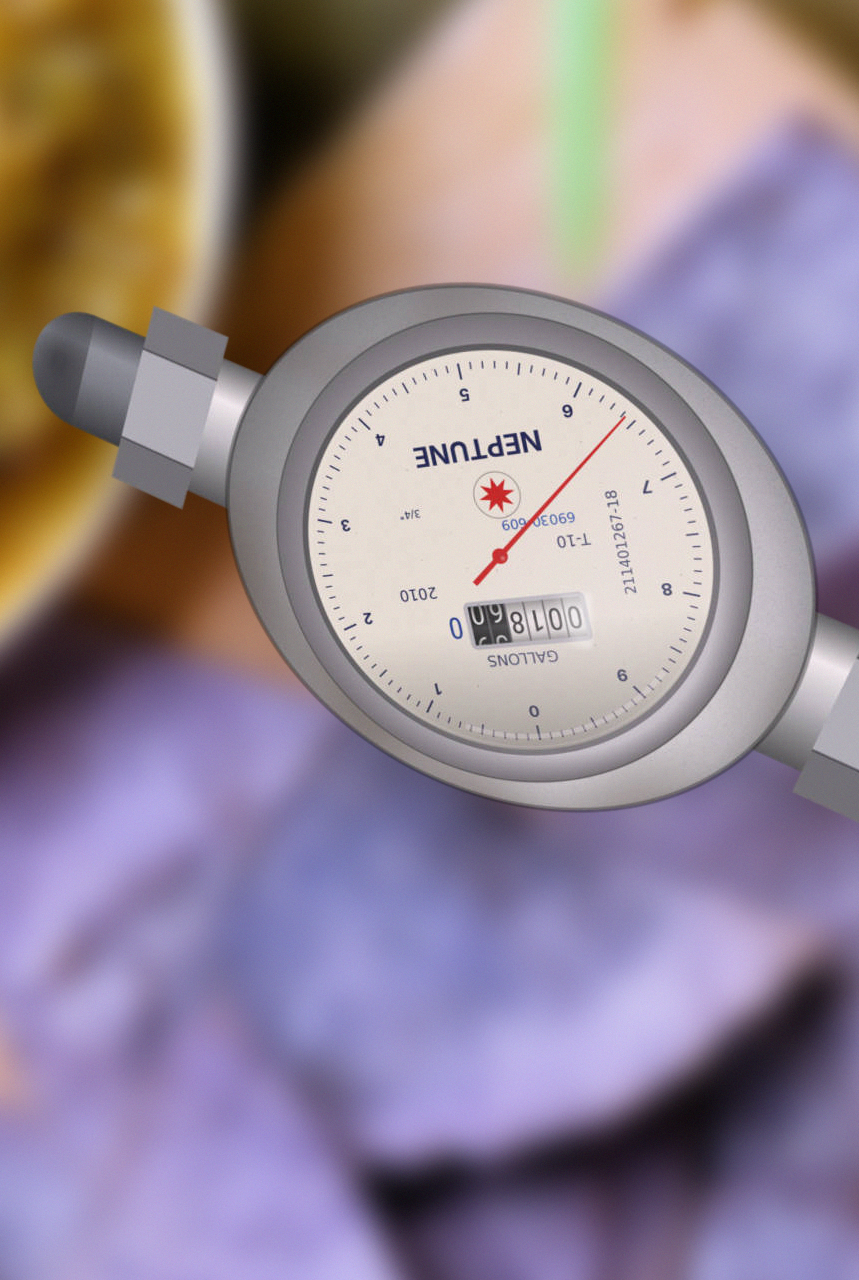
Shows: 18596.4 gal
